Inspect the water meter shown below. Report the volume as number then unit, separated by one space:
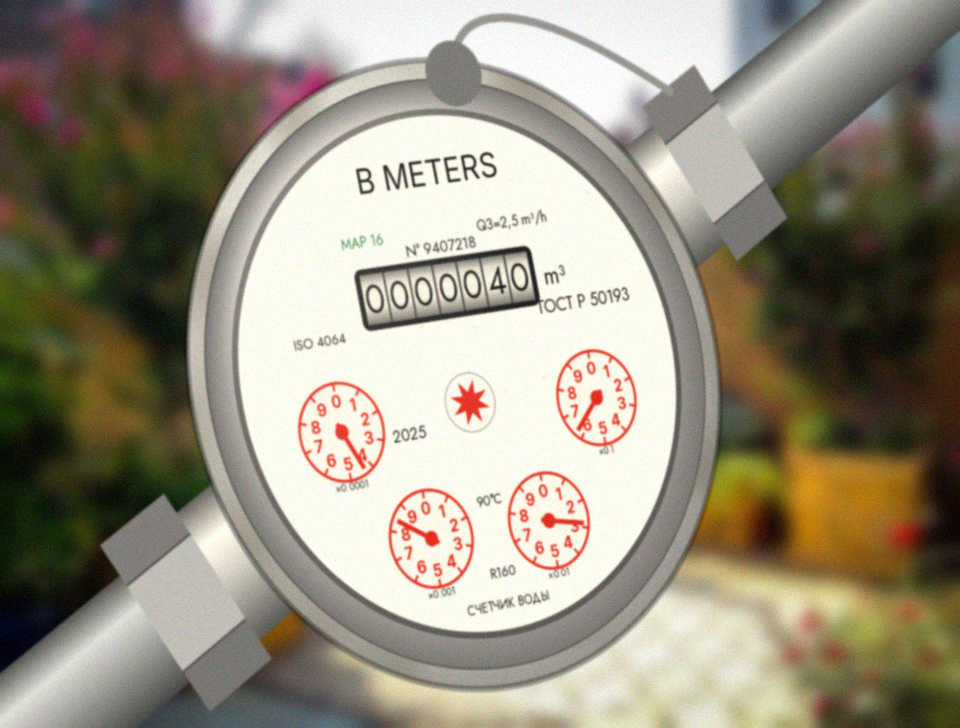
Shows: 40.6284 m³
